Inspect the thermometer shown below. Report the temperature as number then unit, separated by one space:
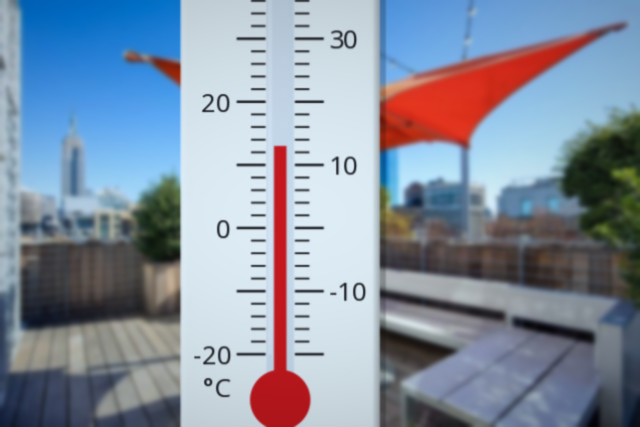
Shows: 13 °C
